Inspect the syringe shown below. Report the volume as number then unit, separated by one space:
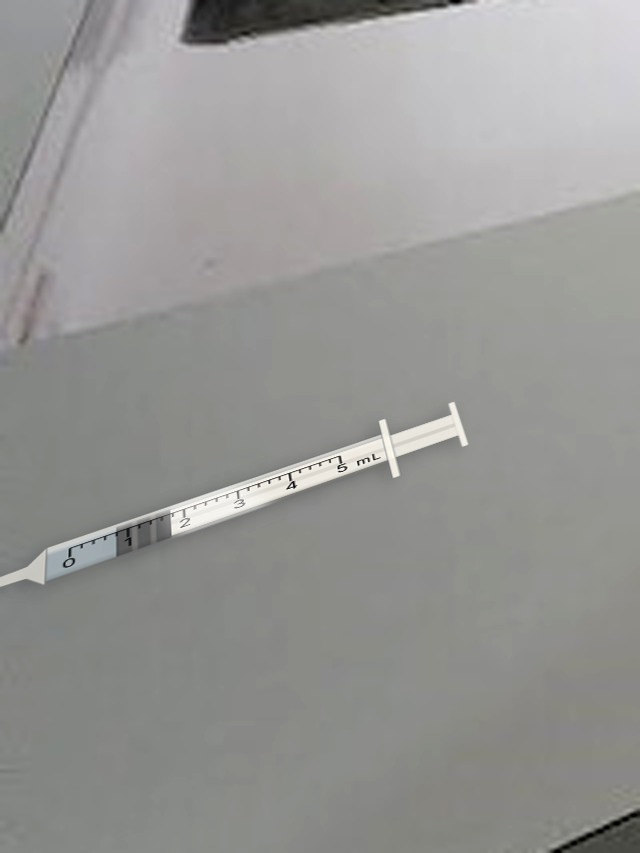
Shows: 0.8 mL
